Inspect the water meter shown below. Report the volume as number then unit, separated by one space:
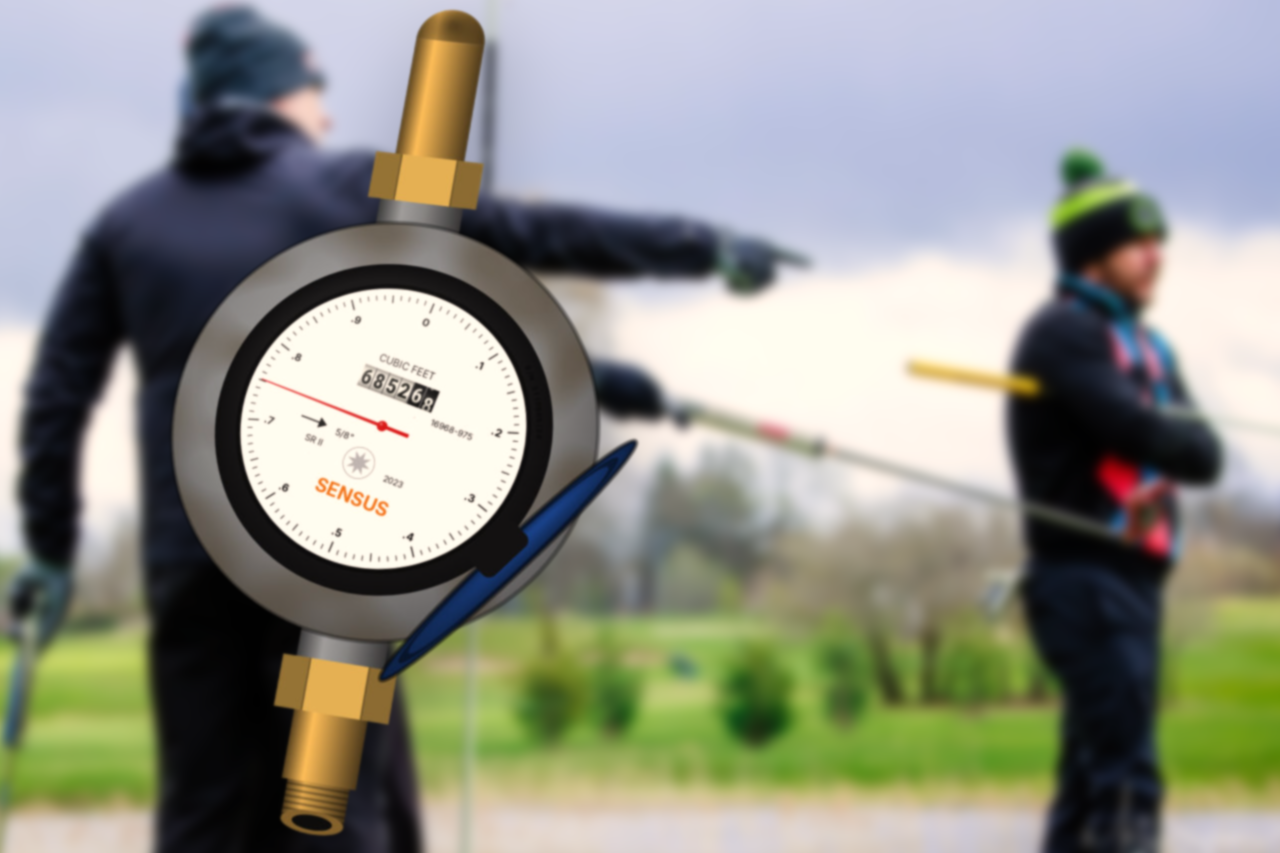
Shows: 685267.75 ft³
